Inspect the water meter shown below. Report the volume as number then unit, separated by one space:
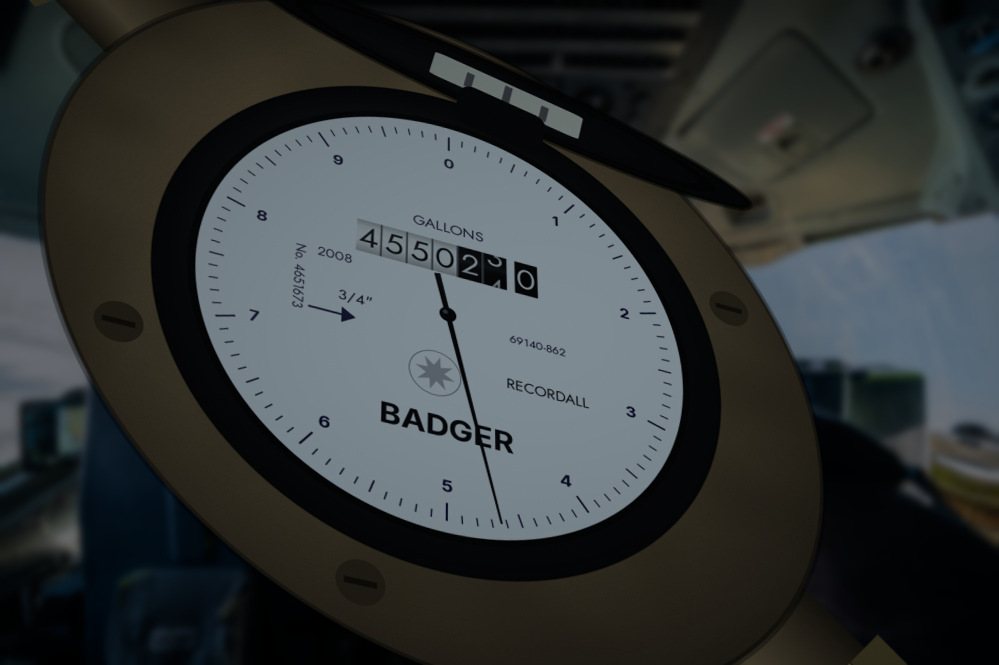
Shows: 4550234.6 gal
